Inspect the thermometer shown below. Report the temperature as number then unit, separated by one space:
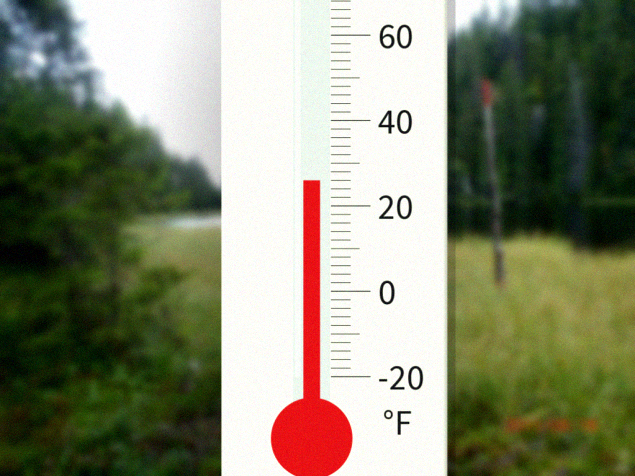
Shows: 26 °F
